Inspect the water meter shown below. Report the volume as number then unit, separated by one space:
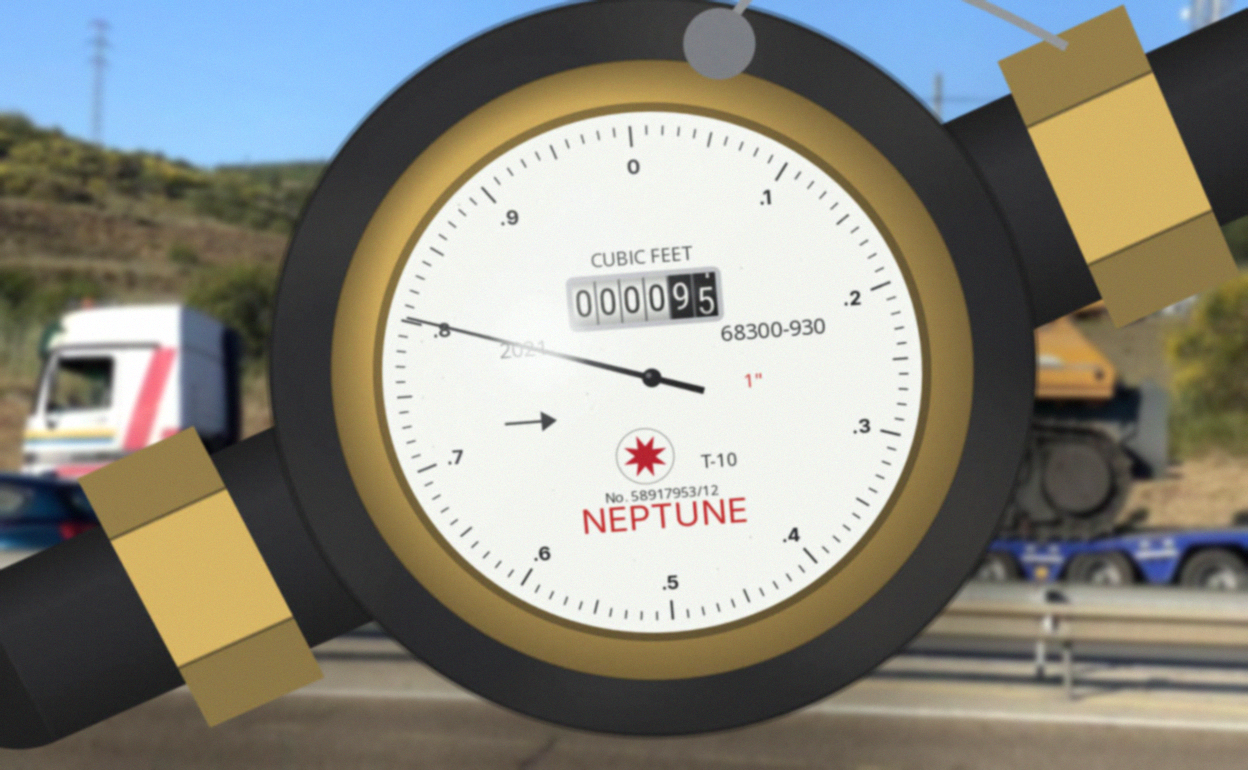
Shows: 94.80 ft³
